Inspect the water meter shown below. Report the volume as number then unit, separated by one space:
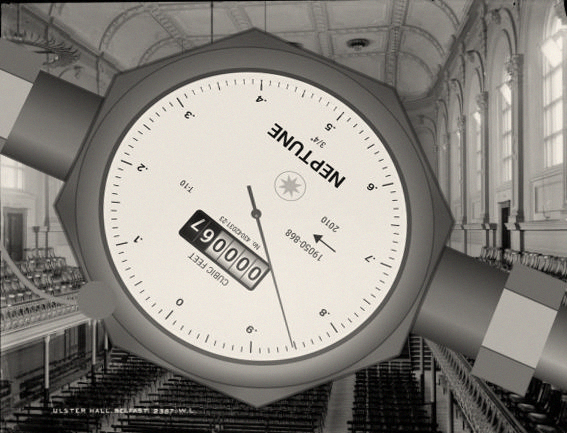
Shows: 66.85 ft³
